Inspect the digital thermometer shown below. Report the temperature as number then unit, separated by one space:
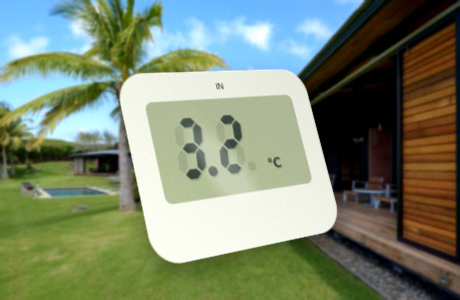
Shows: 3.2 °C
